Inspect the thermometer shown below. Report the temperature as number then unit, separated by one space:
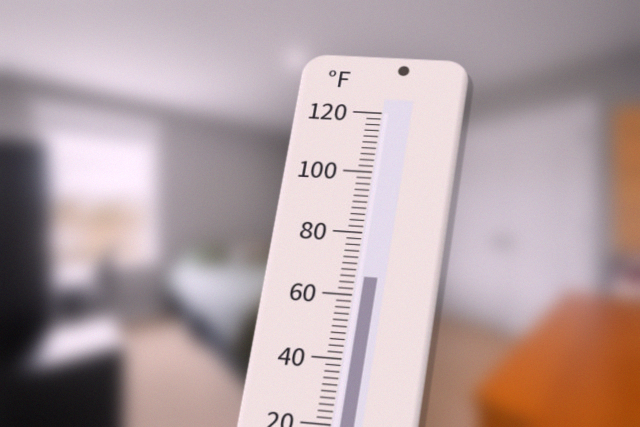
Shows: 66 °F
